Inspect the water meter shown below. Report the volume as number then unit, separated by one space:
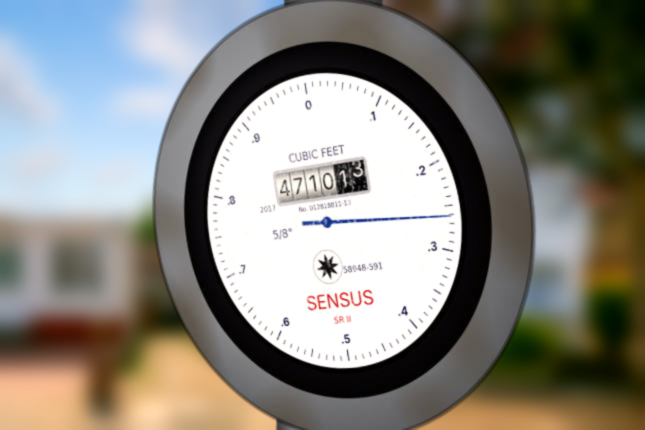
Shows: 471013.26 ft³
